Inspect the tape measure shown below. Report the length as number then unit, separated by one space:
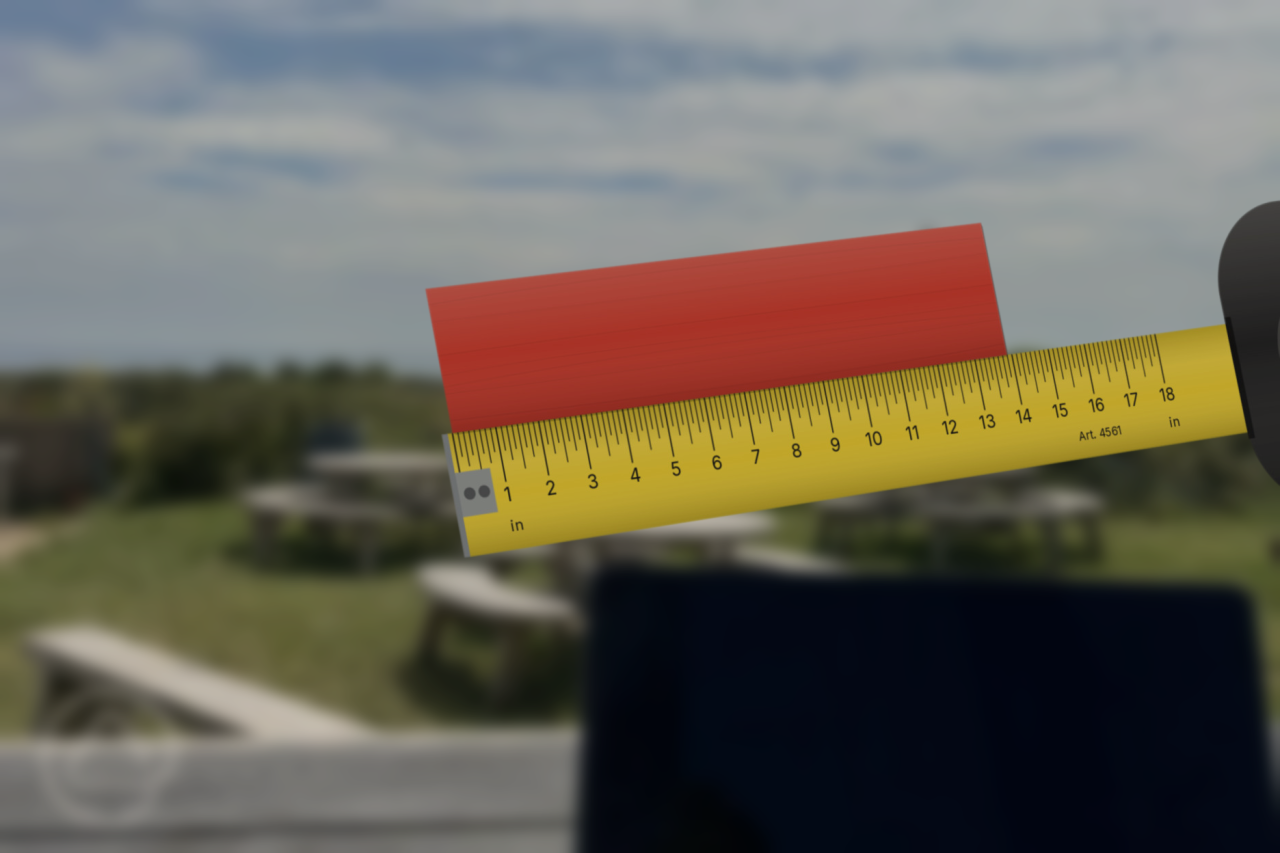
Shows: 13.875 in
